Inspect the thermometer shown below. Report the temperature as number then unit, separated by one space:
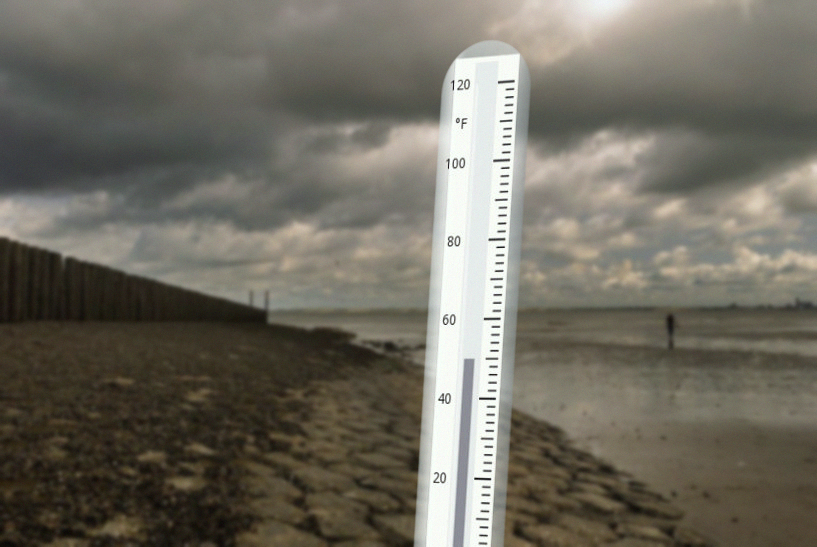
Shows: 50 °F
